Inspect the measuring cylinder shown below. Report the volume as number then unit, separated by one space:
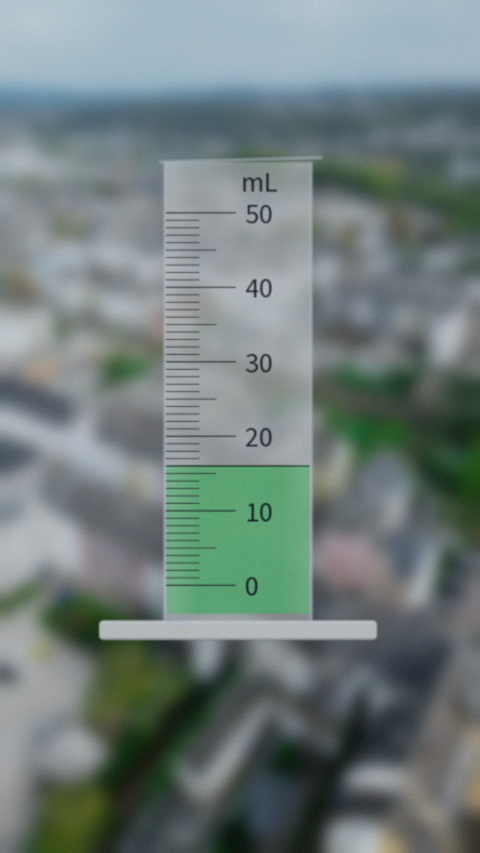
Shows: 16 mL
